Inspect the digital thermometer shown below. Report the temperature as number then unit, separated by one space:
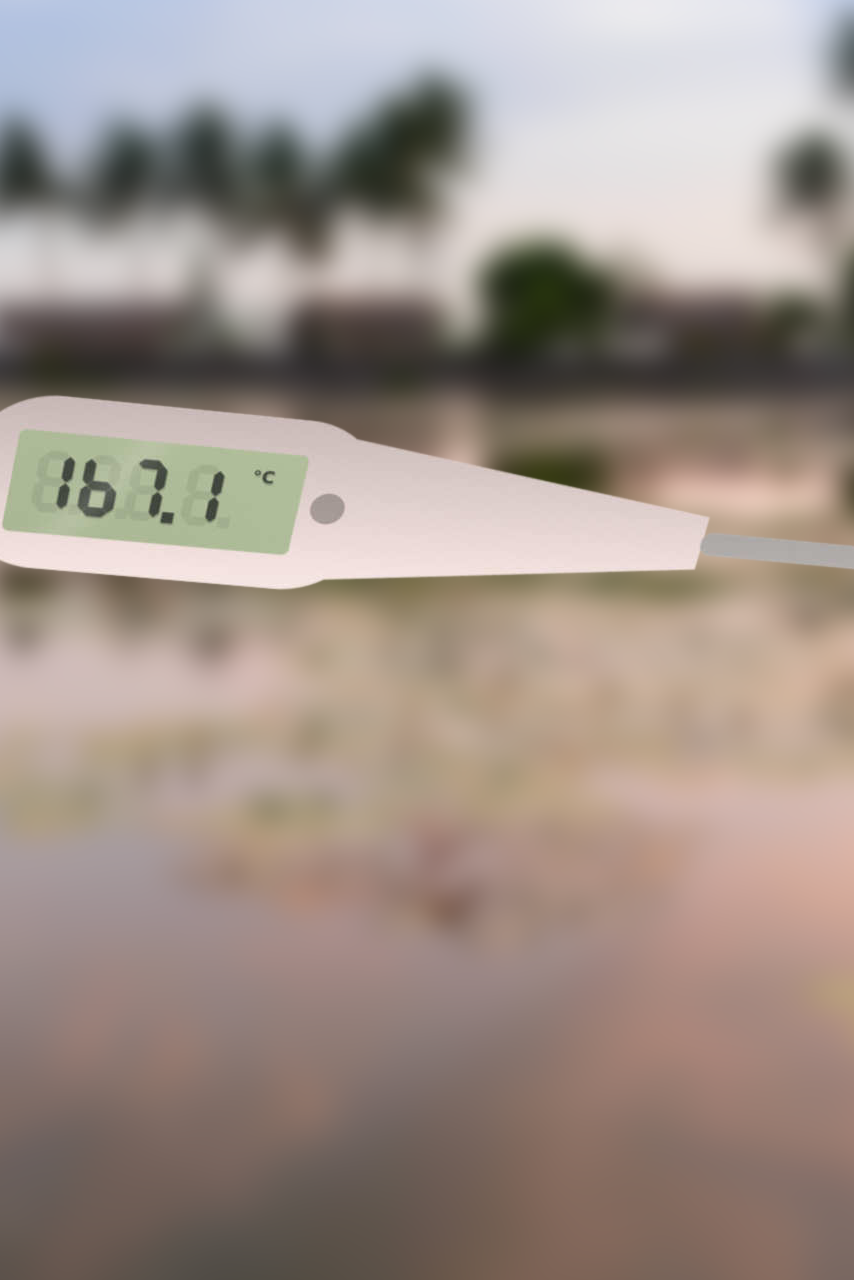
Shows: 167.1 °C
